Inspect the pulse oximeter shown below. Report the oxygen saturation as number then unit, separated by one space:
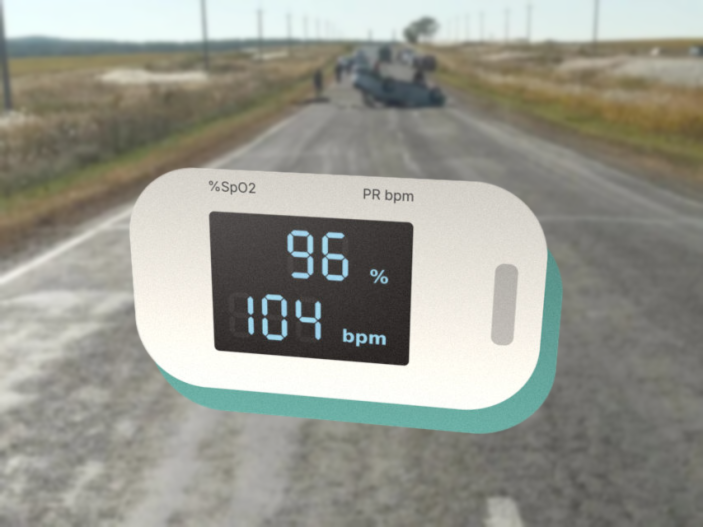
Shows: 96 %
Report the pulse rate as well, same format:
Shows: 104 bpm
